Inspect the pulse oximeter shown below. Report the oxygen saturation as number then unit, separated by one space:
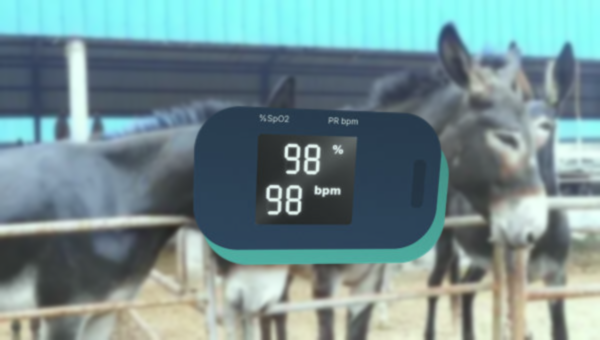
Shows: 98 %
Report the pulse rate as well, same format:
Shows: 98 bpm
